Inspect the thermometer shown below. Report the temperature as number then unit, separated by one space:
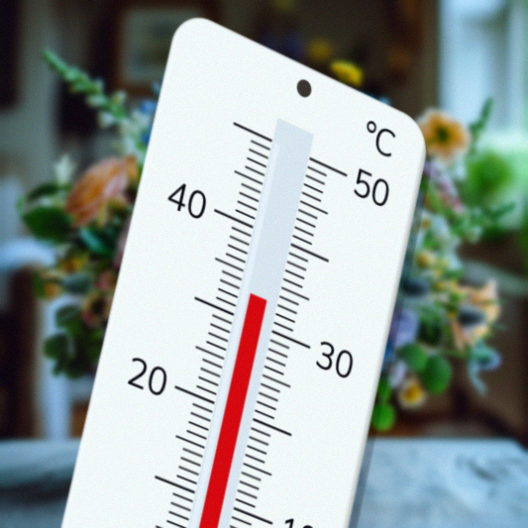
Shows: 33 °C
